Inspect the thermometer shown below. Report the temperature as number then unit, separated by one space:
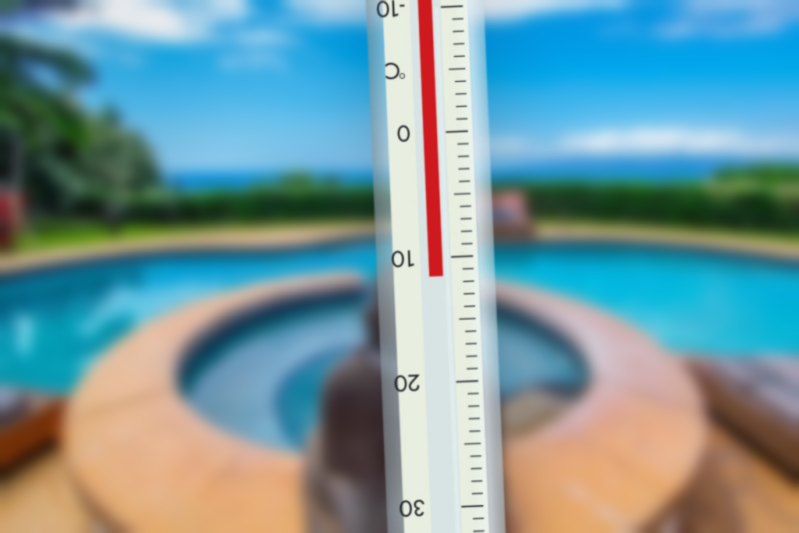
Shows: 11.5 °C
